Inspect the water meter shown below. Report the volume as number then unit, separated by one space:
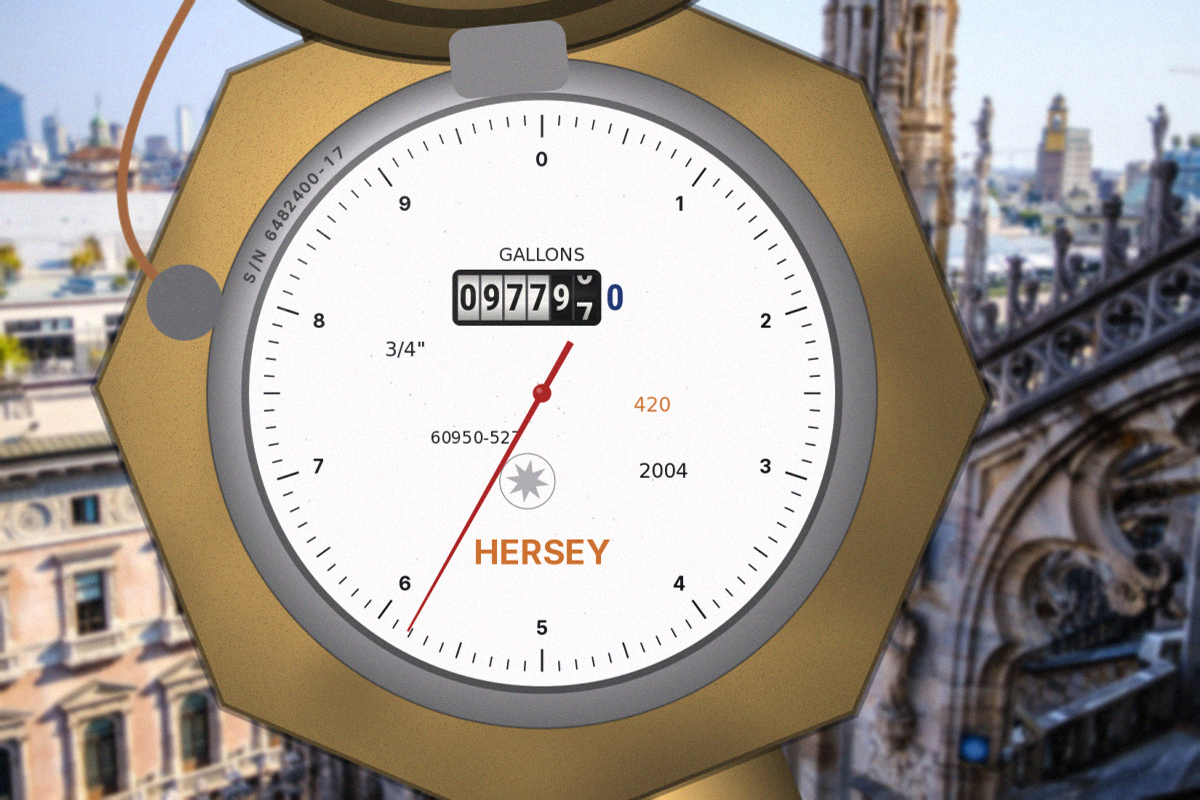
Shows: 977965.8 gal
